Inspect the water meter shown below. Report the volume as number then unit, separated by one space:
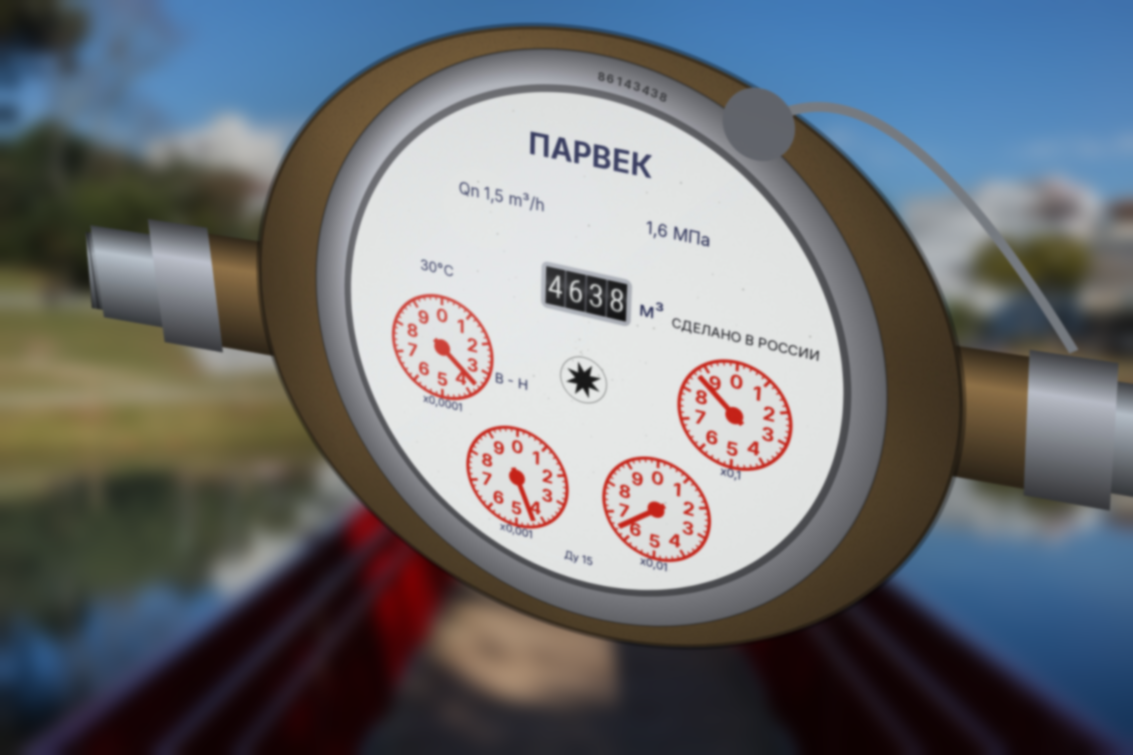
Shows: 4638.8643 m³
